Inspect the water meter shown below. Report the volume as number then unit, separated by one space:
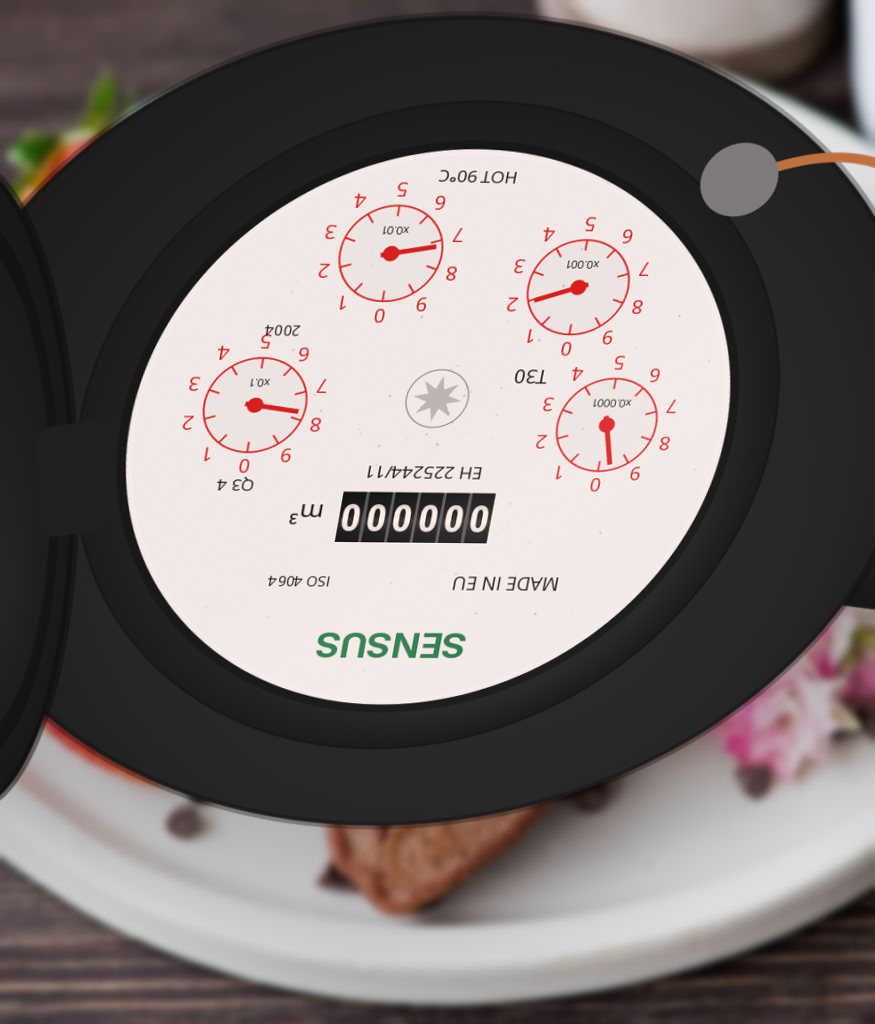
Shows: 0.7719 m³
